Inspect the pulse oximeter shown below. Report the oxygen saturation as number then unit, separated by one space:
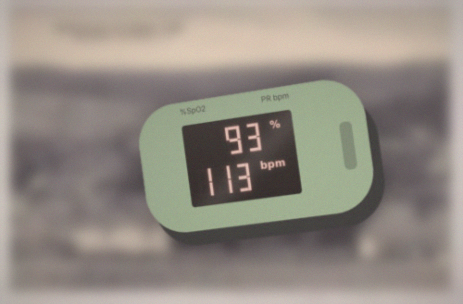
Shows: 93 %
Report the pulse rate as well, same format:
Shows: 113 bpm
